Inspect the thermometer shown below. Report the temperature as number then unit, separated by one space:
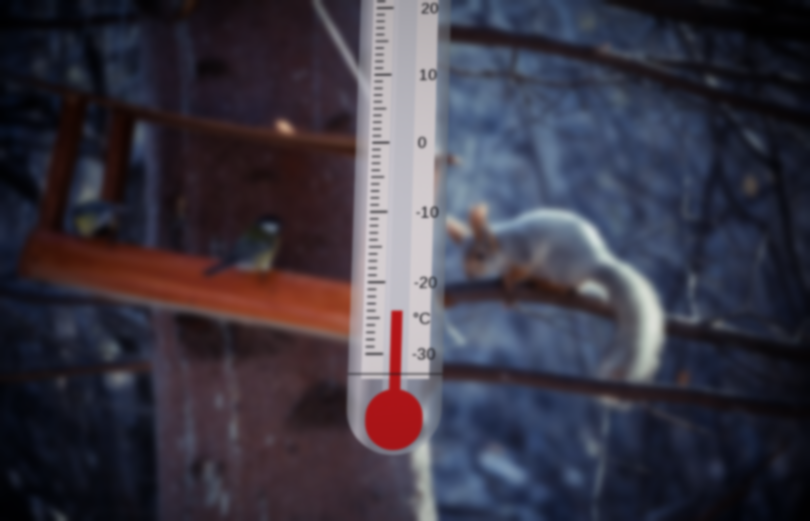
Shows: -24 °C
